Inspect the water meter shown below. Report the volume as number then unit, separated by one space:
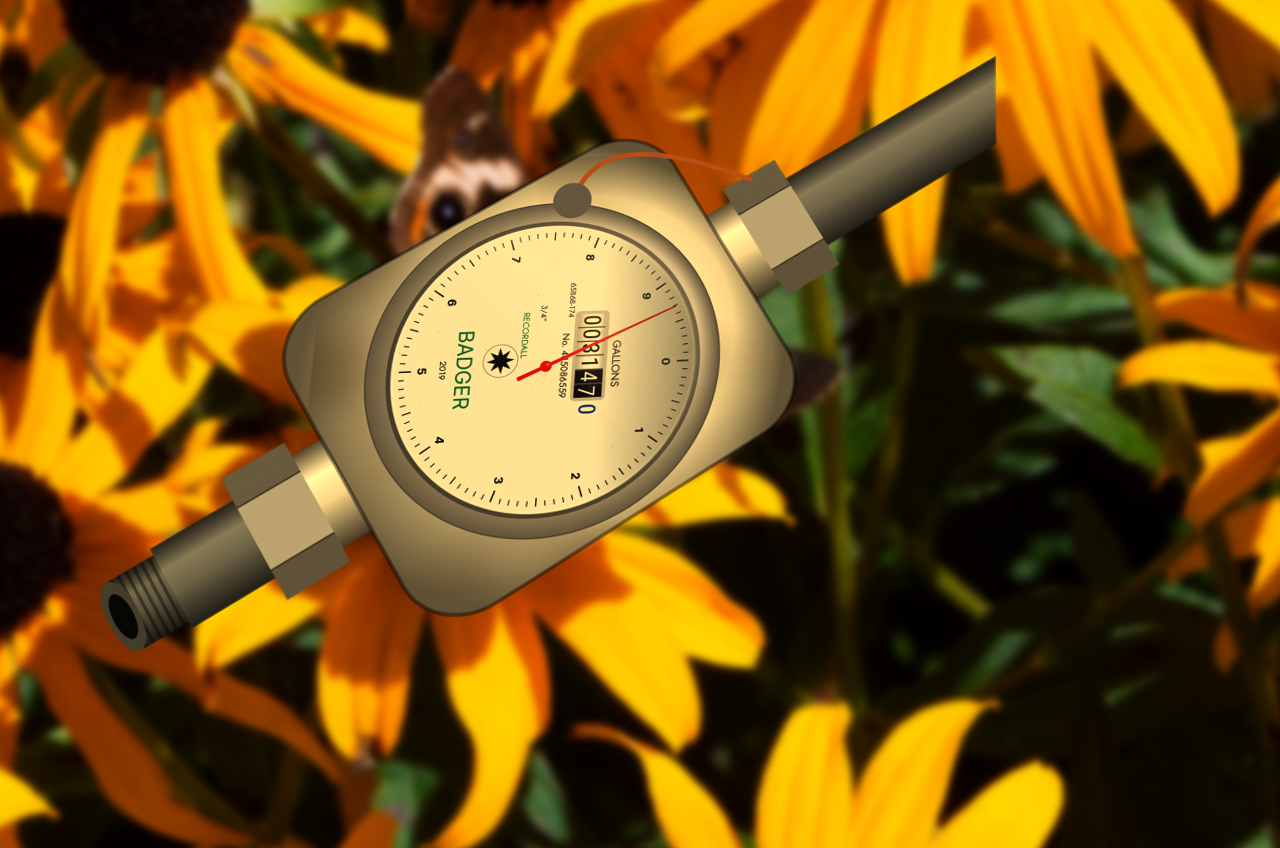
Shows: 31469.3 gal
